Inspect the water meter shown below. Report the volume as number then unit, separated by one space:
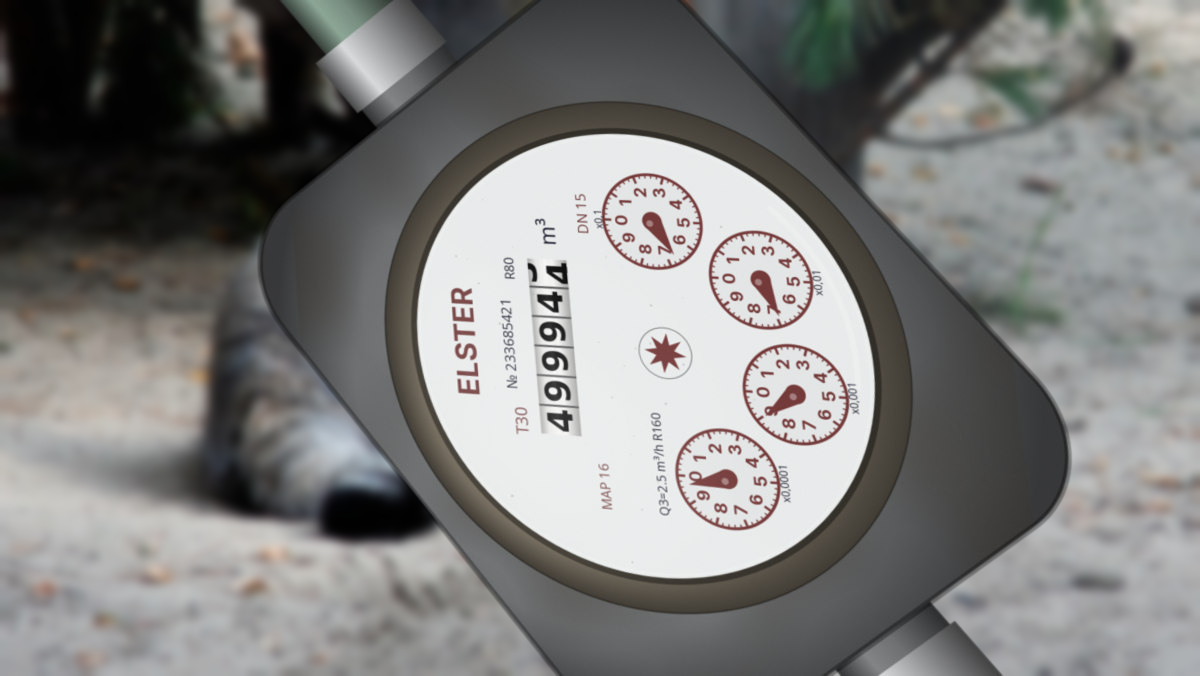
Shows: 499943.6689 m³
